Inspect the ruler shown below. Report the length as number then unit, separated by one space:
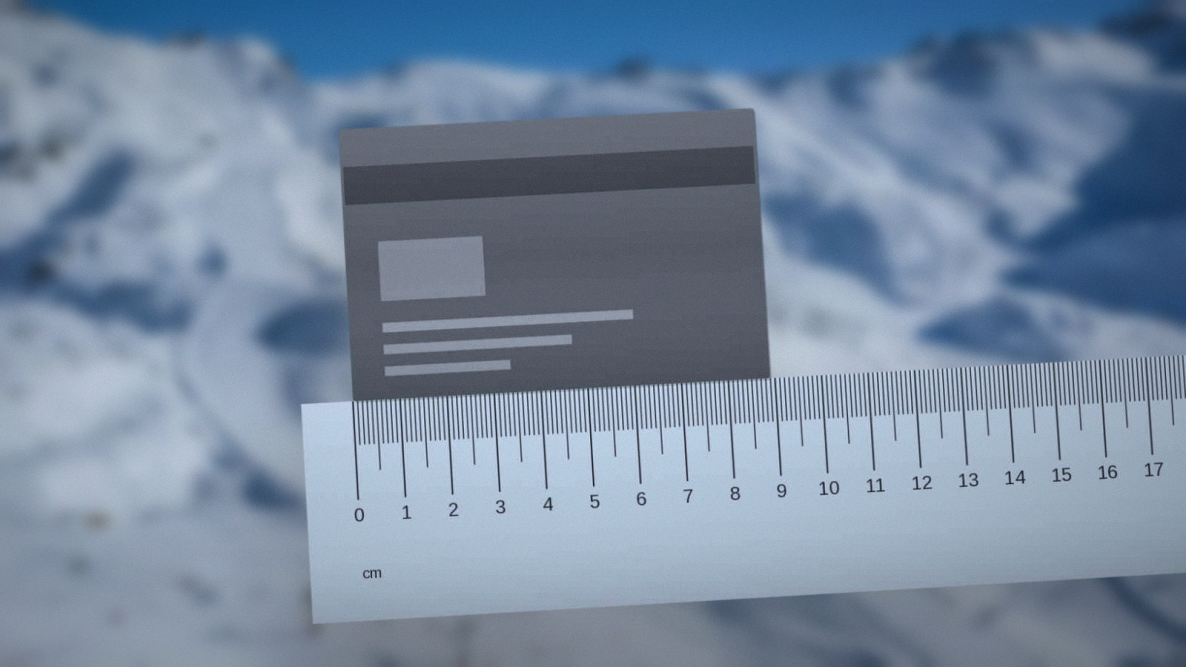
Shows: 8.9 cm
